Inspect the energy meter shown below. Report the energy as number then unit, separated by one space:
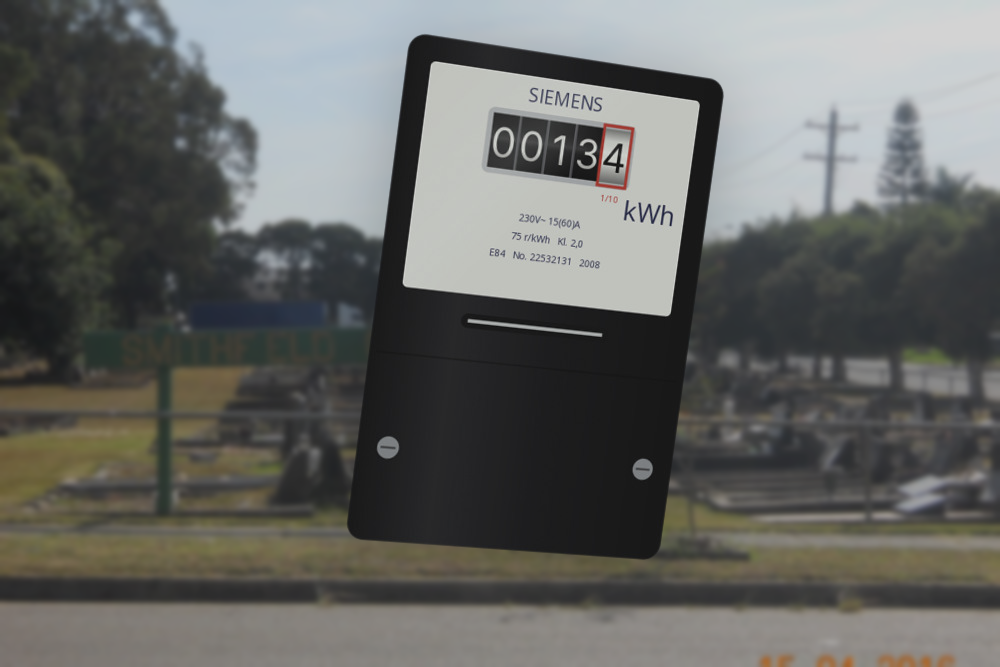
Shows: 13.4 kWh
